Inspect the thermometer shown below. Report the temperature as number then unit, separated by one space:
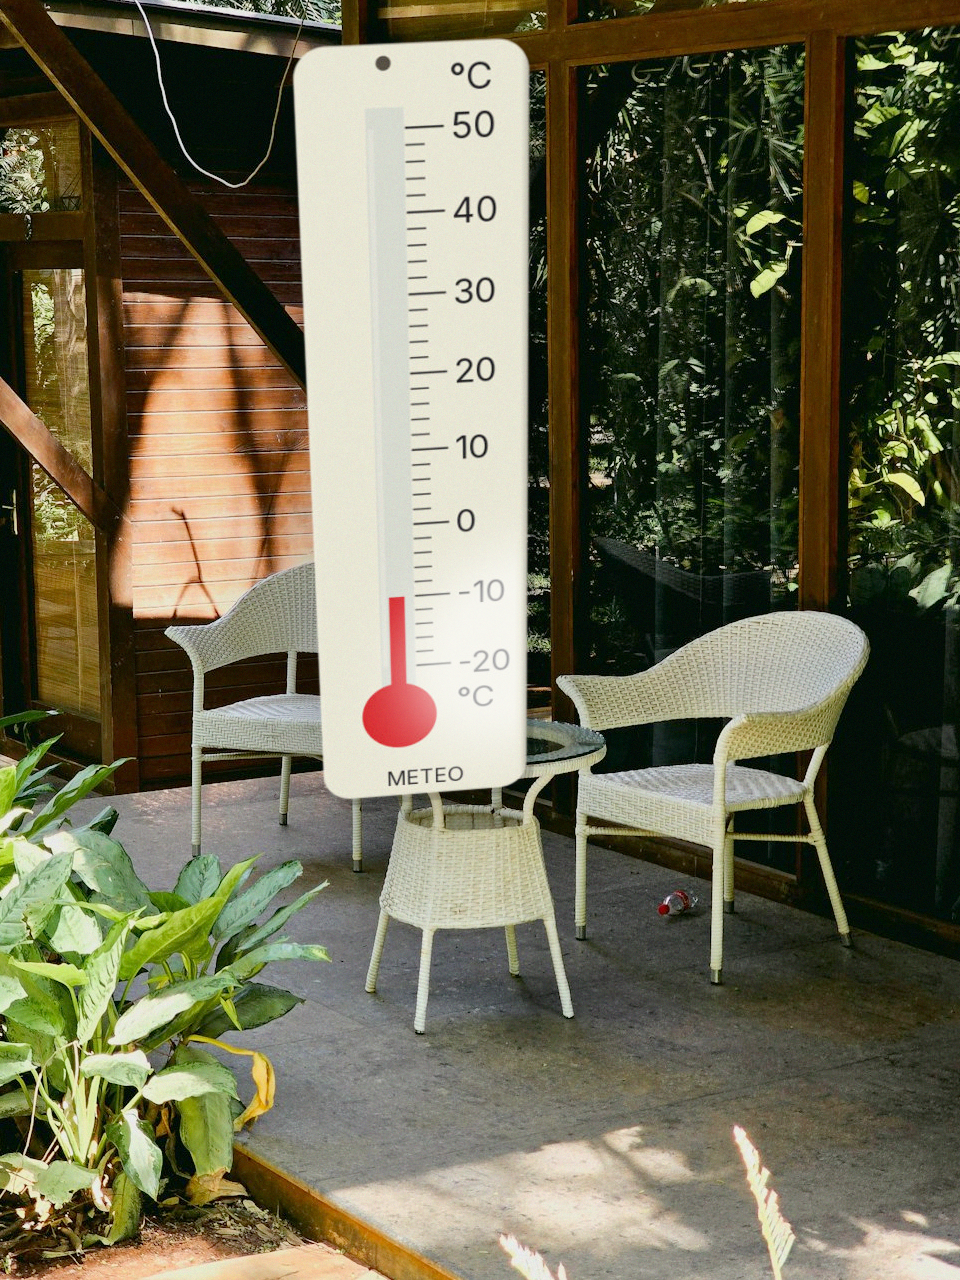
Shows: -10 °C
